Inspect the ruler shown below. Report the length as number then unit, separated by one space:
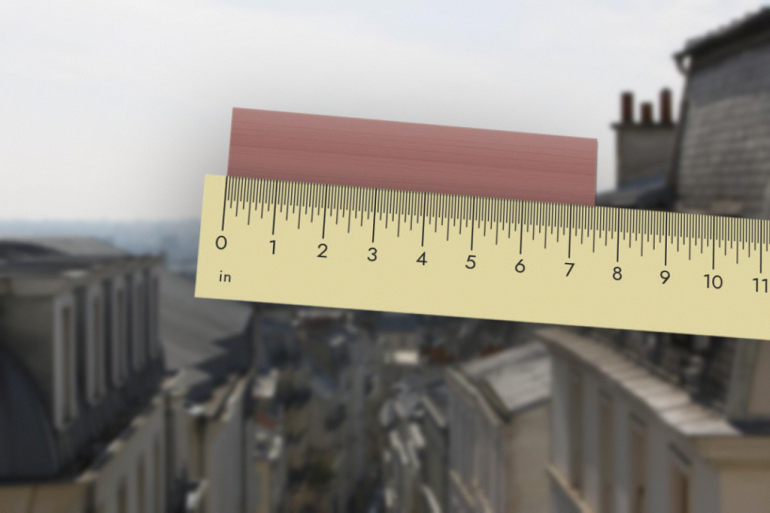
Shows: 7.5 in
